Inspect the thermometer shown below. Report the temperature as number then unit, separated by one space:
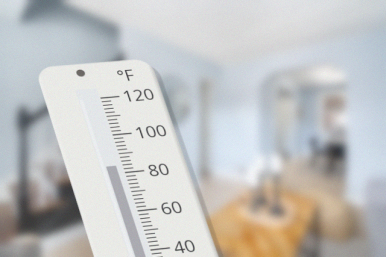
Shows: 84 °F
